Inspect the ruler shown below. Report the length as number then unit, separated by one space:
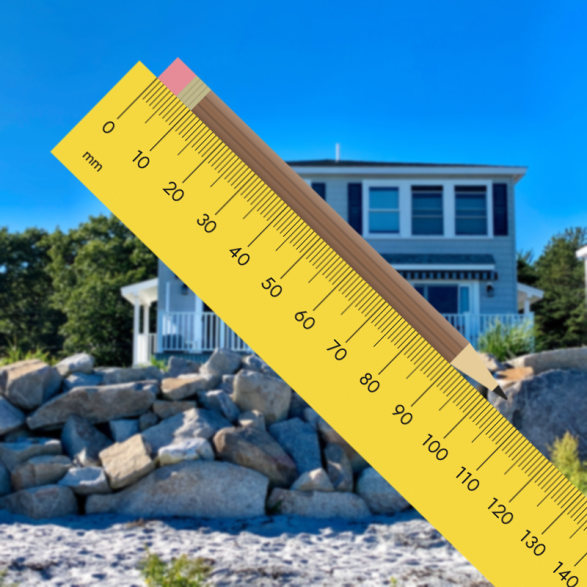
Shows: 104 mm
